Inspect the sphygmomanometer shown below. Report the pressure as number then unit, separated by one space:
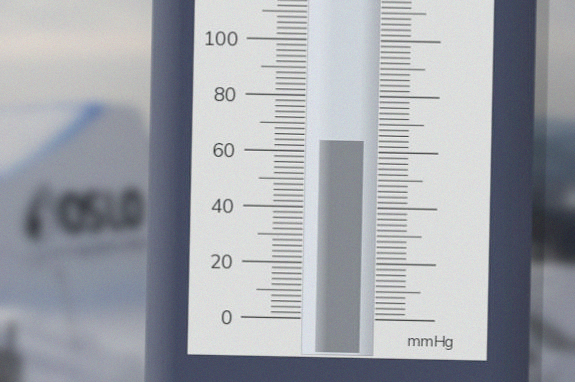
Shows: 64 mmHg
